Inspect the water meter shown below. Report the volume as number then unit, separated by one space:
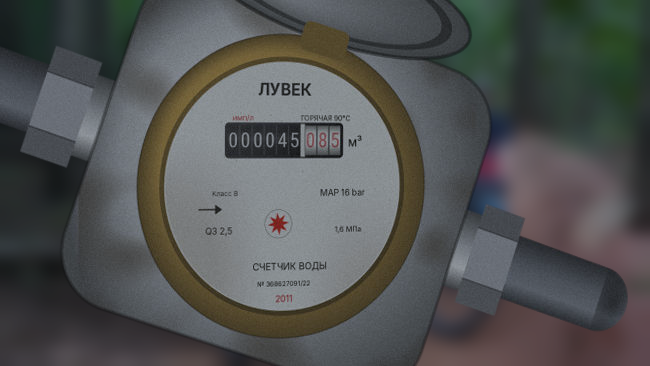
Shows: 45.085 m³
